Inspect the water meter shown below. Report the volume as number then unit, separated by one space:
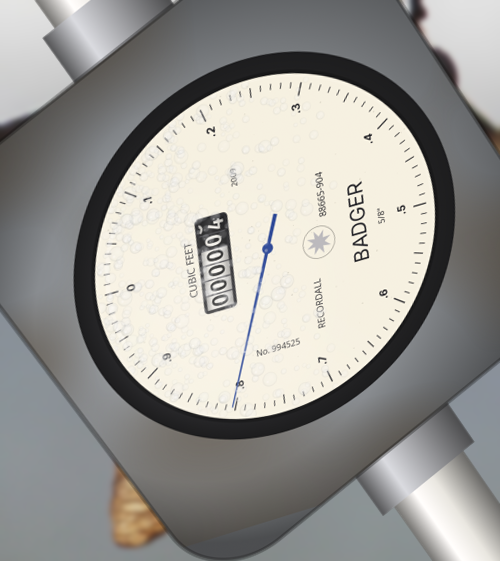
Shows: 3.80 ft³
